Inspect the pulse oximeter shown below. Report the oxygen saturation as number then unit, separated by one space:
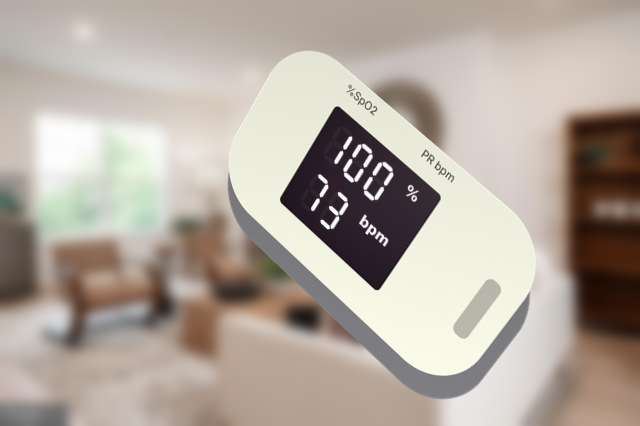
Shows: 100 %
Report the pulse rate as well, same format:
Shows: 73 bpm
